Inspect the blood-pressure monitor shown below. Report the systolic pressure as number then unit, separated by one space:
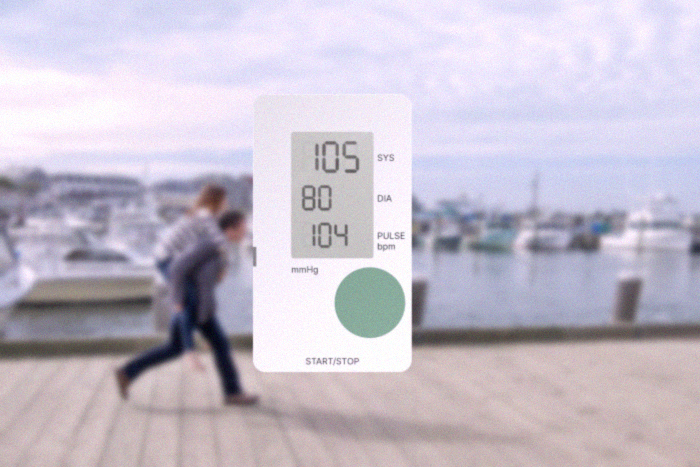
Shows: 105 mmHg
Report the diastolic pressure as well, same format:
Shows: 80 mmHg
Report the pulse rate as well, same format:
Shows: 104 bpm
